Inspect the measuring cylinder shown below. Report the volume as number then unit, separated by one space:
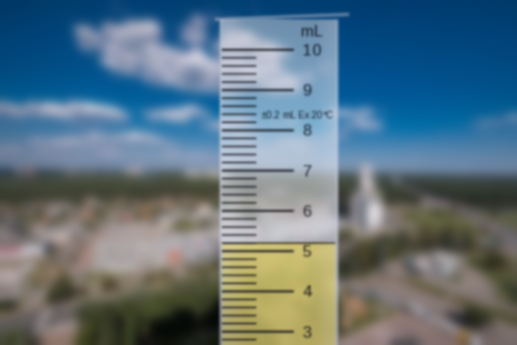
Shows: 5.2 mL
